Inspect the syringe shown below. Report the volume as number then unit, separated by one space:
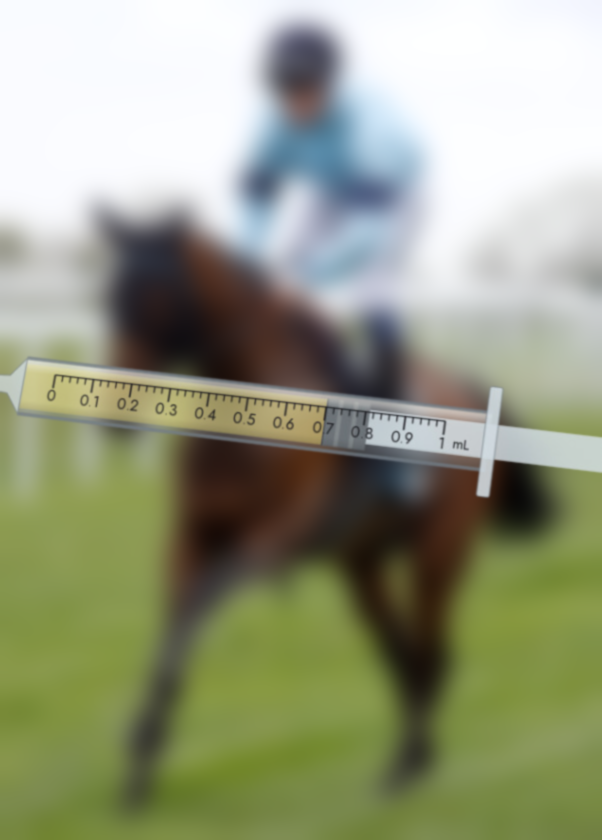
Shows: 0.7 mL
